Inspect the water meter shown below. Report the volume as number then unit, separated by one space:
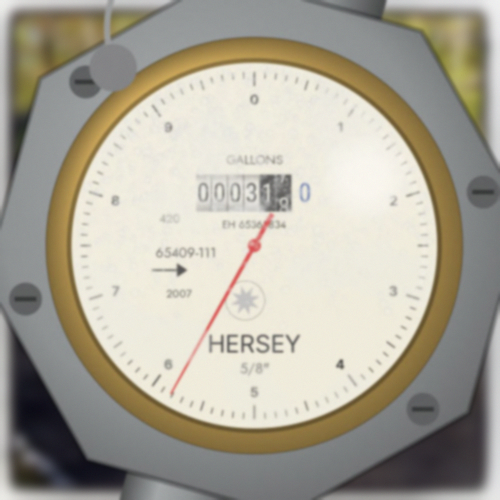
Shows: 3175.8 gal
